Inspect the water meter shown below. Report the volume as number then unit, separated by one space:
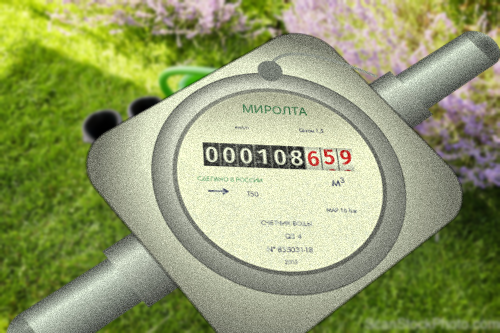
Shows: 108.659 m³
